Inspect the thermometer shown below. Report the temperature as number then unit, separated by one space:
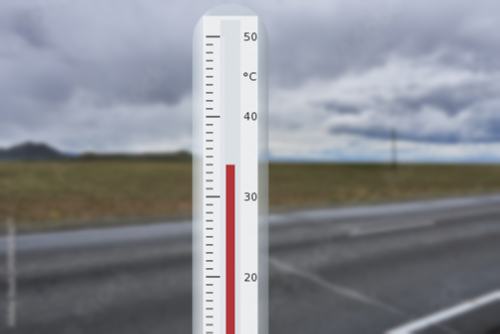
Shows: 34 °C
